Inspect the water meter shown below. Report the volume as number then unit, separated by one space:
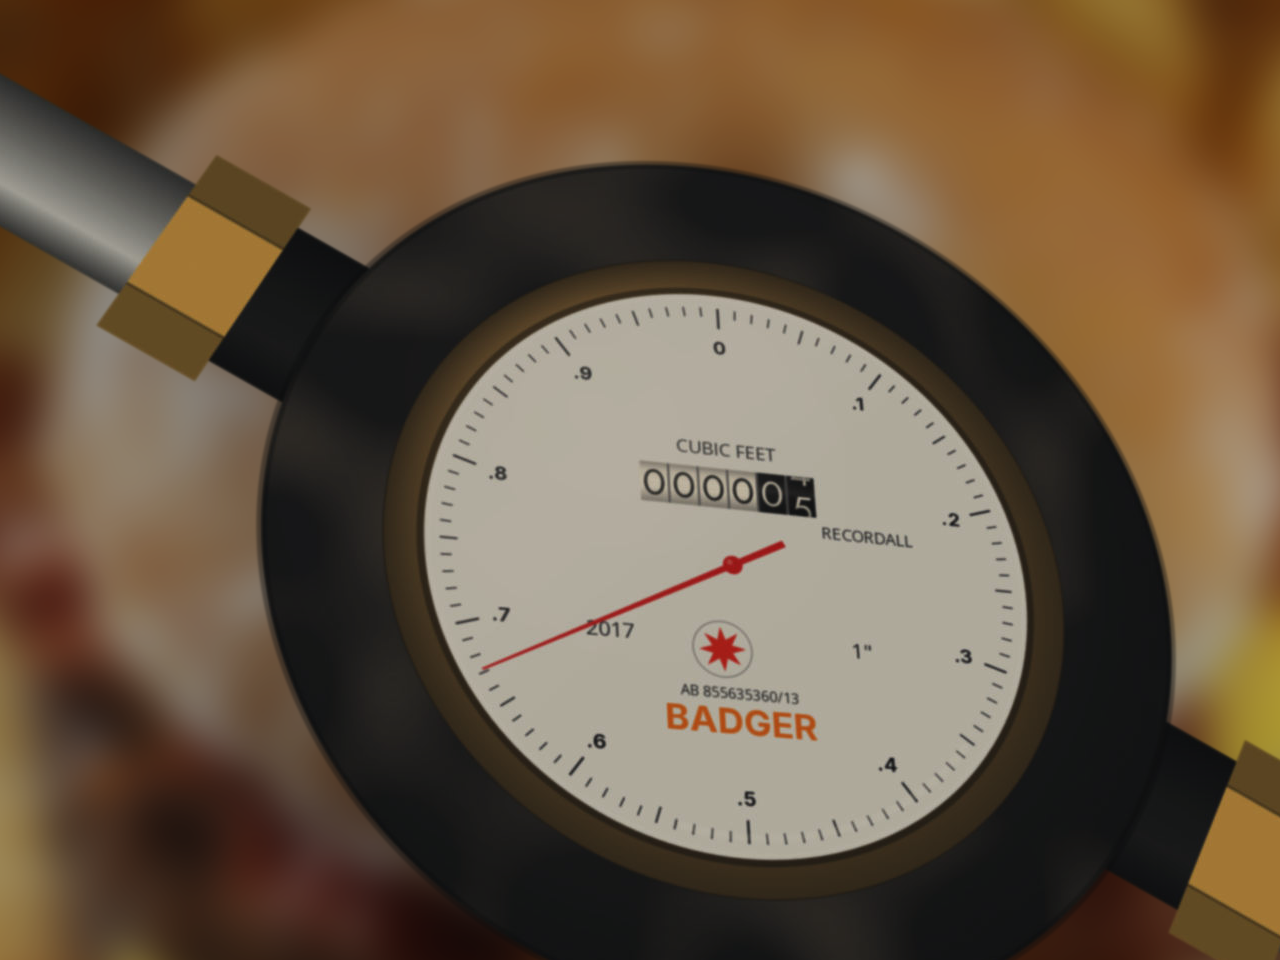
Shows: 4.67 ft³
